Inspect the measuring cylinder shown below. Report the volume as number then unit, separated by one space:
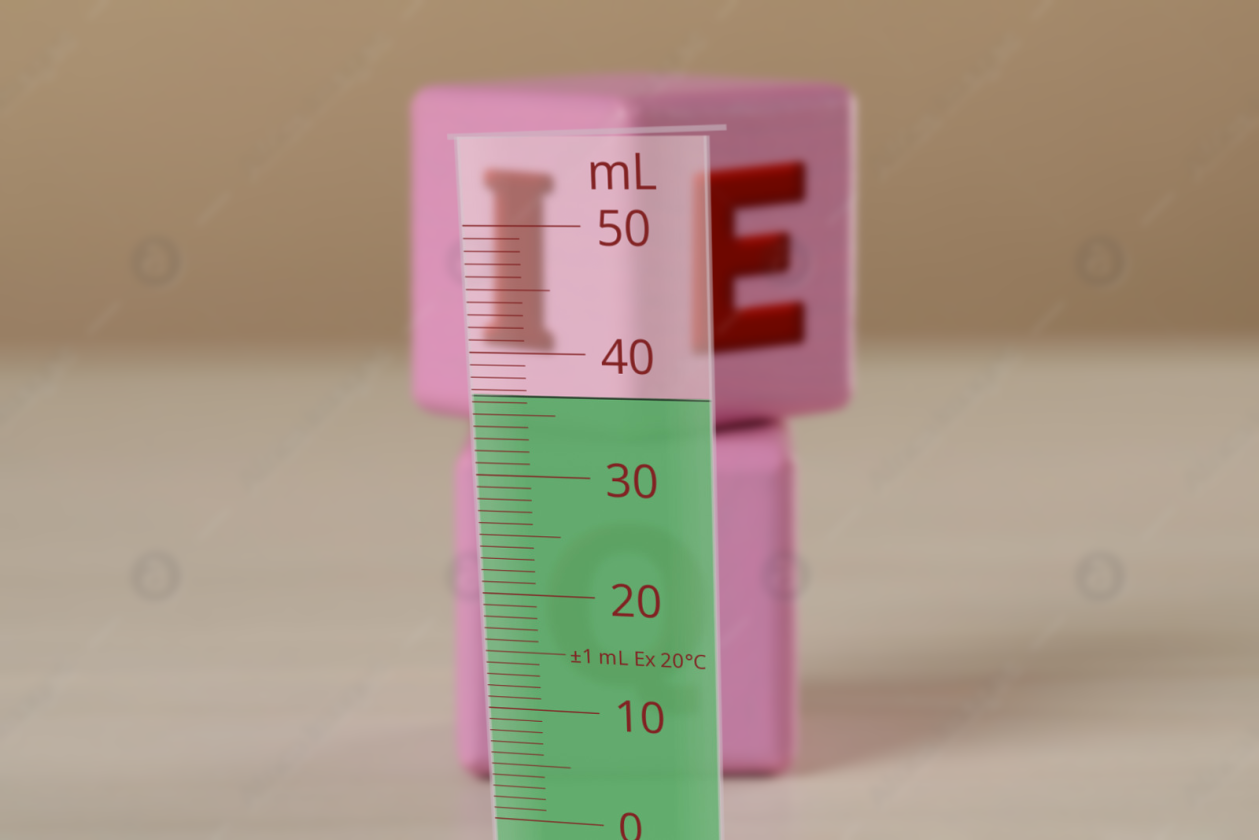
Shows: 36.5 mL
